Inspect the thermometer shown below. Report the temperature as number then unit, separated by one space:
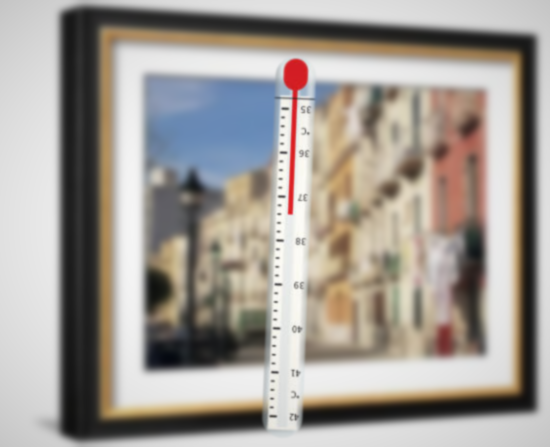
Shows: 37.4 °C
